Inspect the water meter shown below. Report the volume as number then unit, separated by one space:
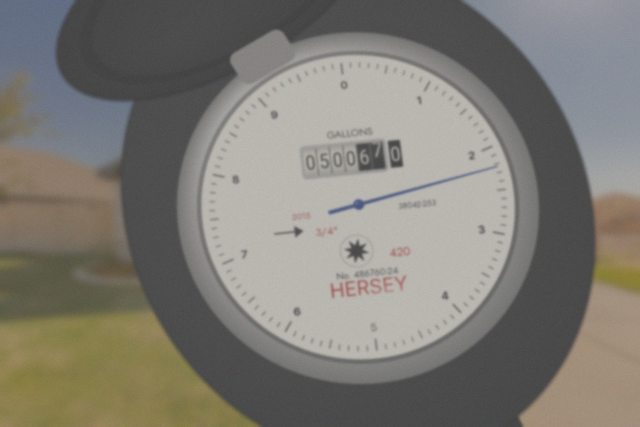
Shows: 500672.2 gal
